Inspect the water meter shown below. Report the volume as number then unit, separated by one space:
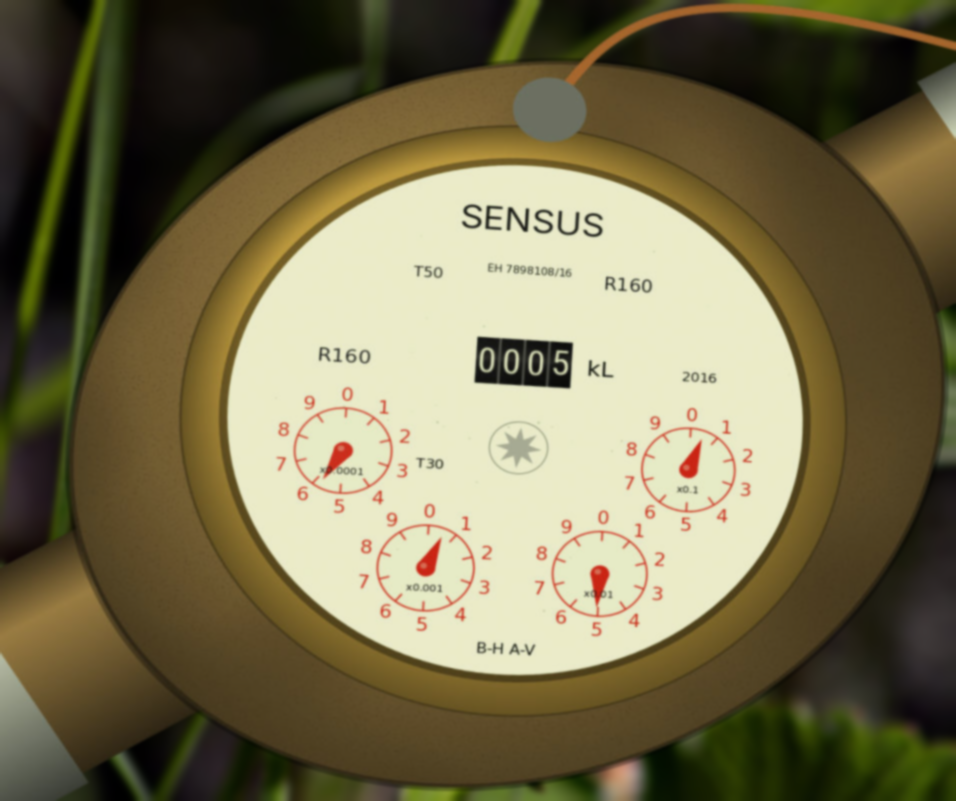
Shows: 5.0505 kL
